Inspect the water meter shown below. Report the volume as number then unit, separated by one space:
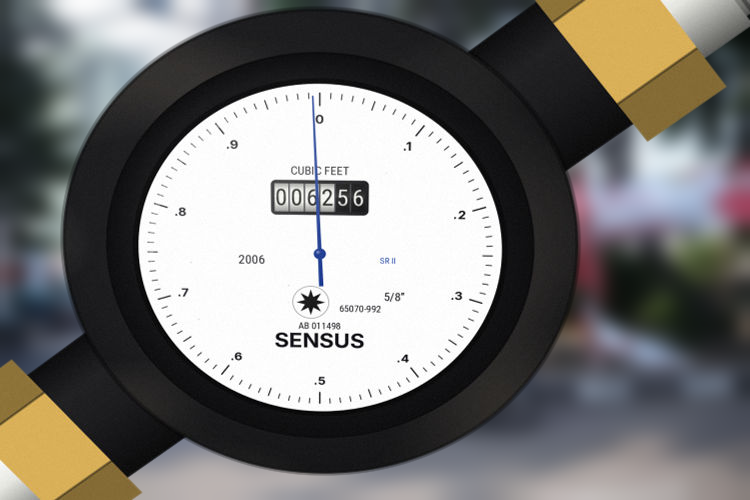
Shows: 6255.99 ft³
